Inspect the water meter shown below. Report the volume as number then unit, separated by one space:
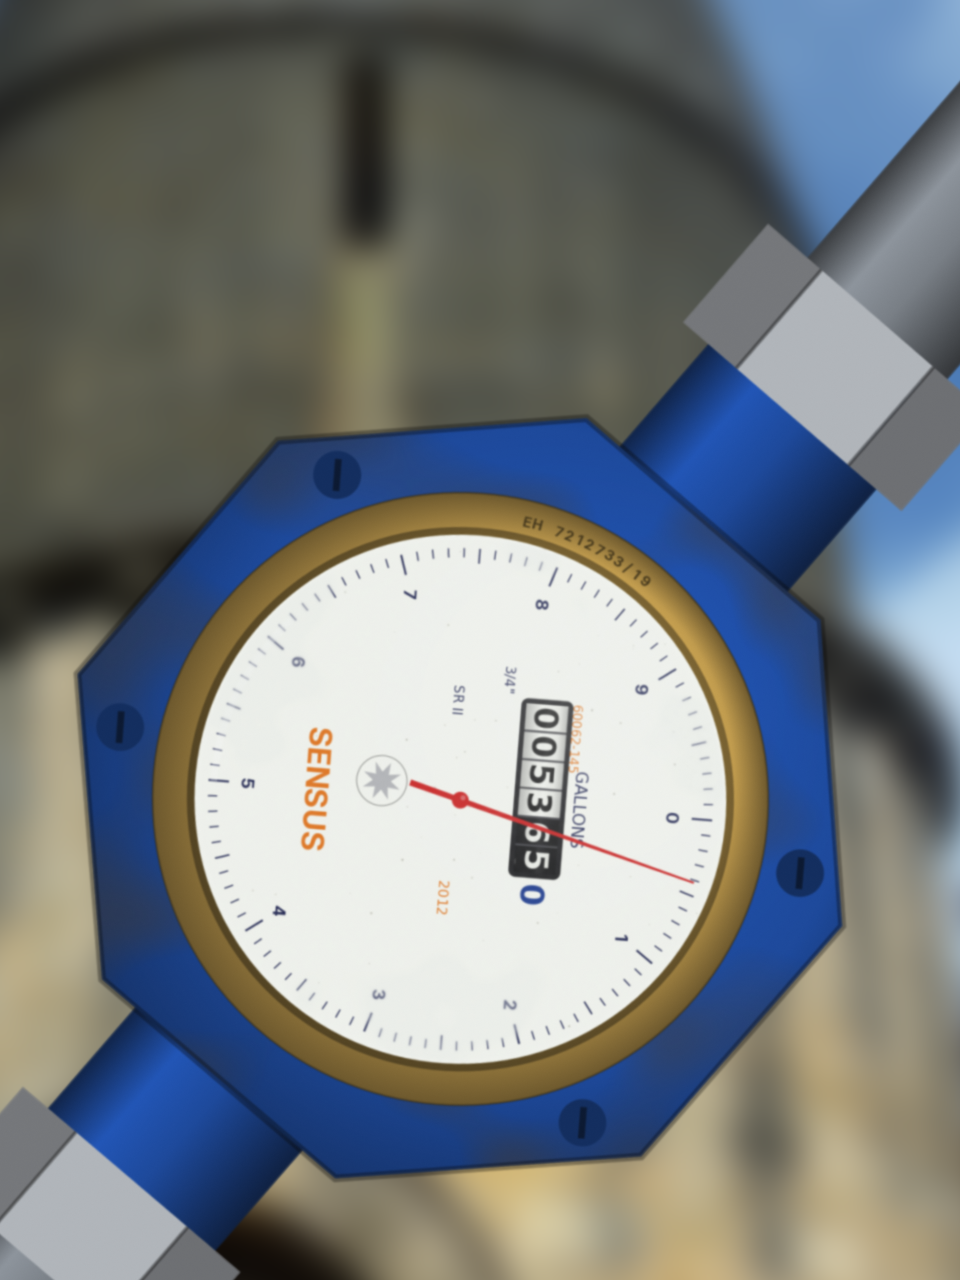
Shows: 53650.4 gal
